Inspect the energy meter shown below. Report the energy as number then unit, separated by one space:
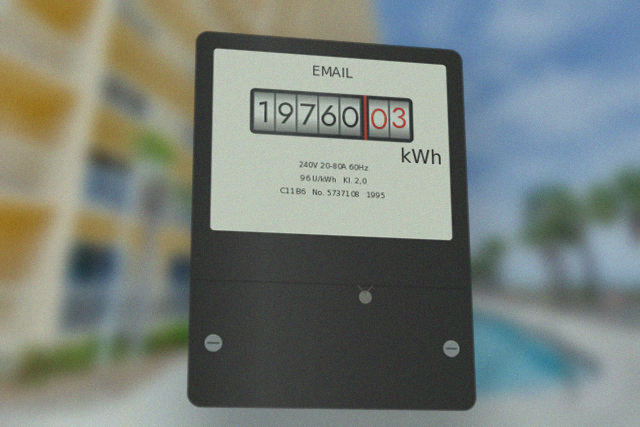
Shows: 19760.03 kWh
